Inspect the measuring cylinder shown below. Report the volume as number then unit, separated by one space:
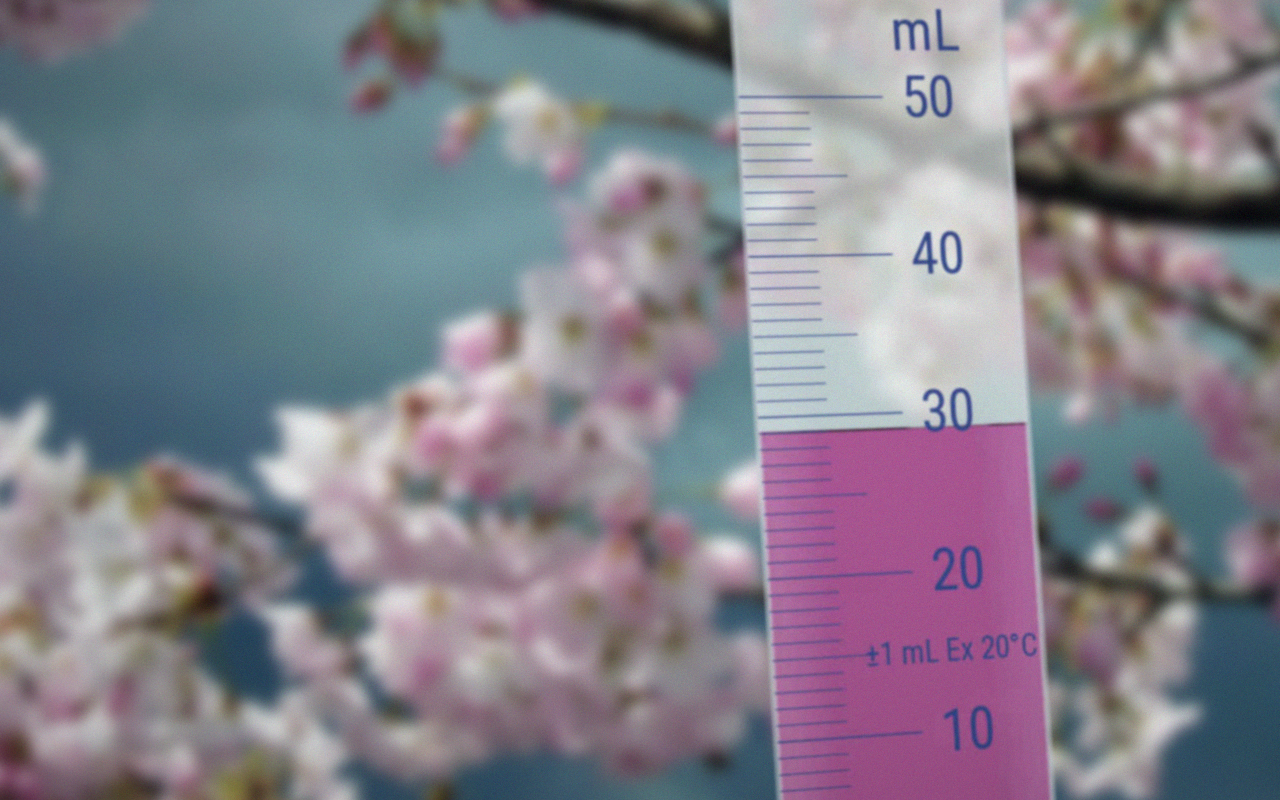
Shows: 29 mL
